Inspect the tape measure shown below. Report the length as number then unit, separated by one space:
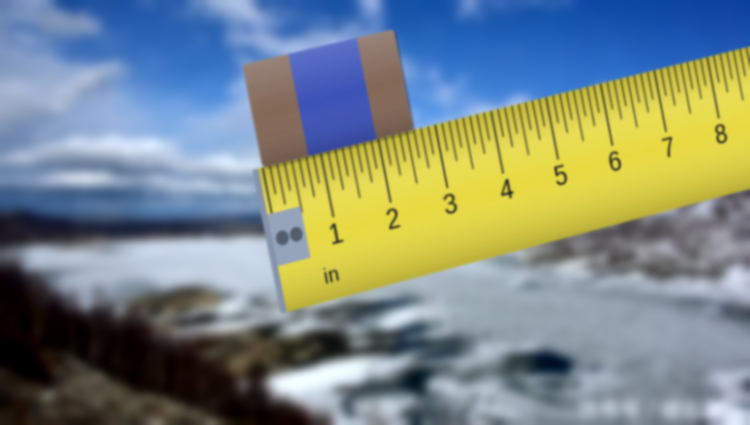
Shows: 2.625 in
